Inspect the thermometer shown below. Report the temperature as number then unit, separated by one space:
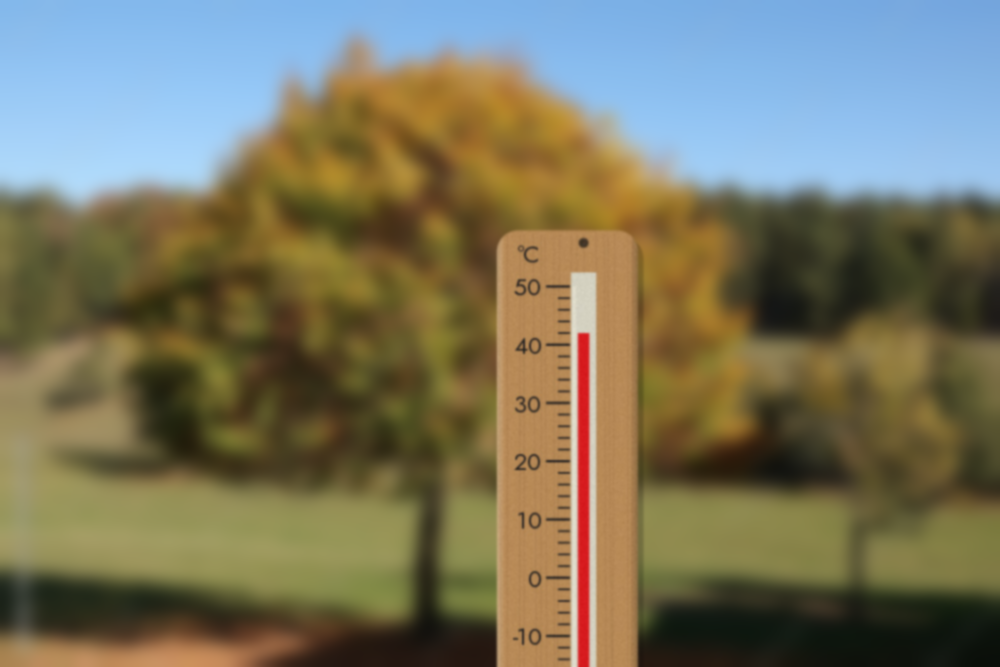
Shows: 42 °C
